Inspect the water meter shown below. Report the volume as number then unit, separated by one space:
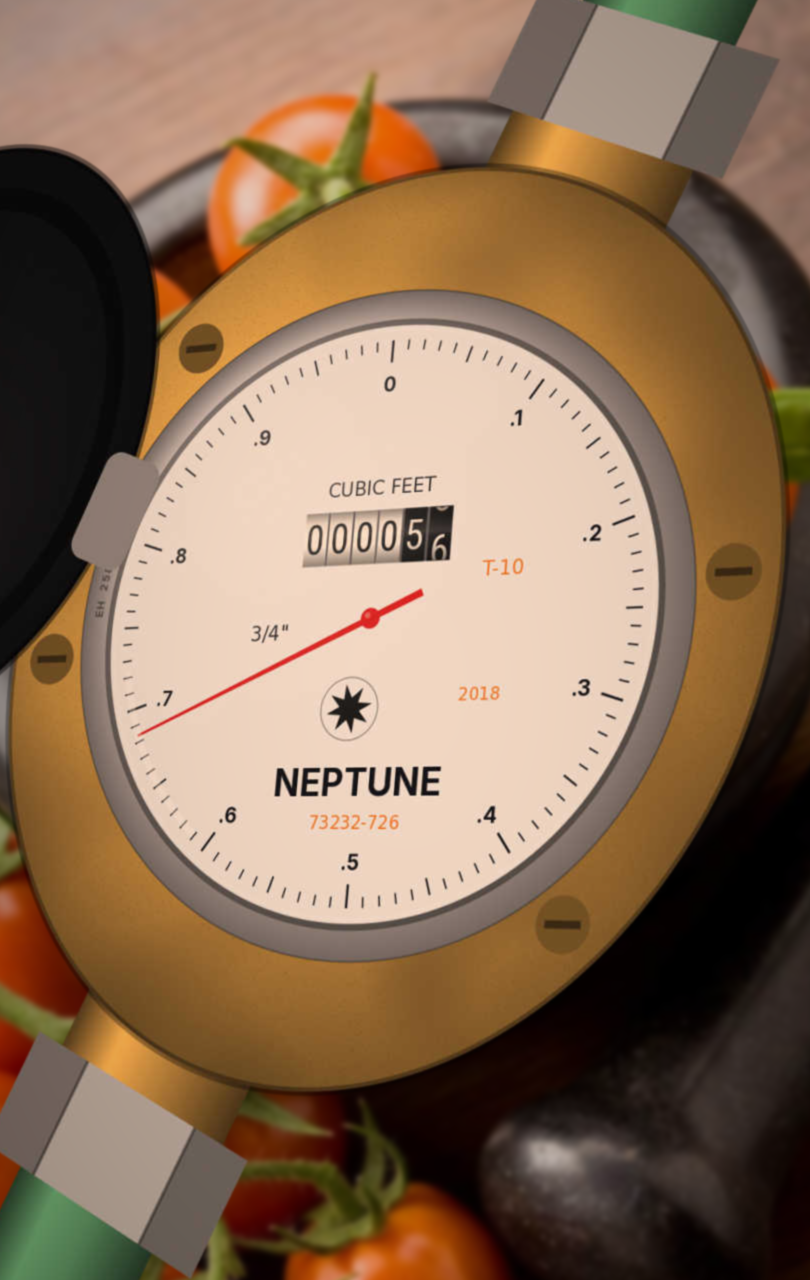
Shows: 55.68 ft³
